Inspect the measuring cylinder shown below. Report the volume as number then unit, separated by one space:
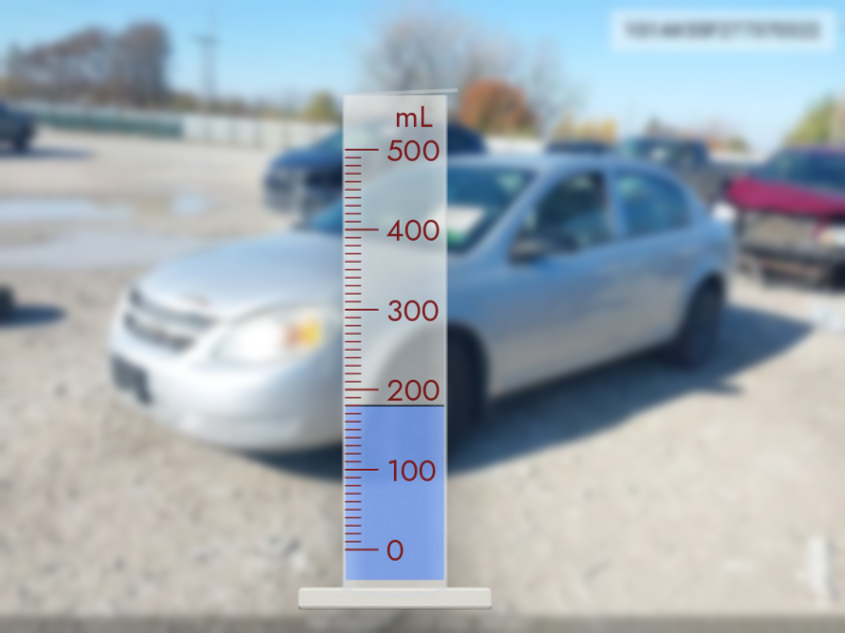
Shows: 180 mL
